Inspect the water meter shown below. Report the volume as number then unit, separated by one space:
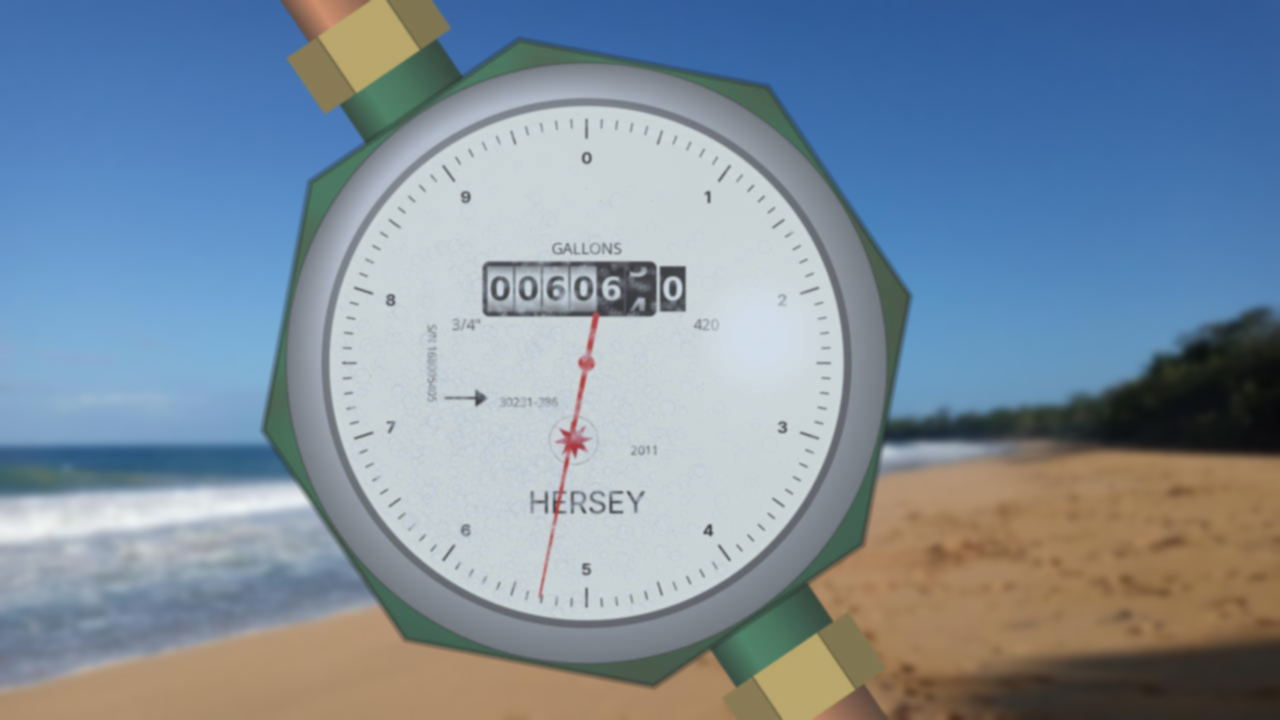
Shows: 60635.3 gal
